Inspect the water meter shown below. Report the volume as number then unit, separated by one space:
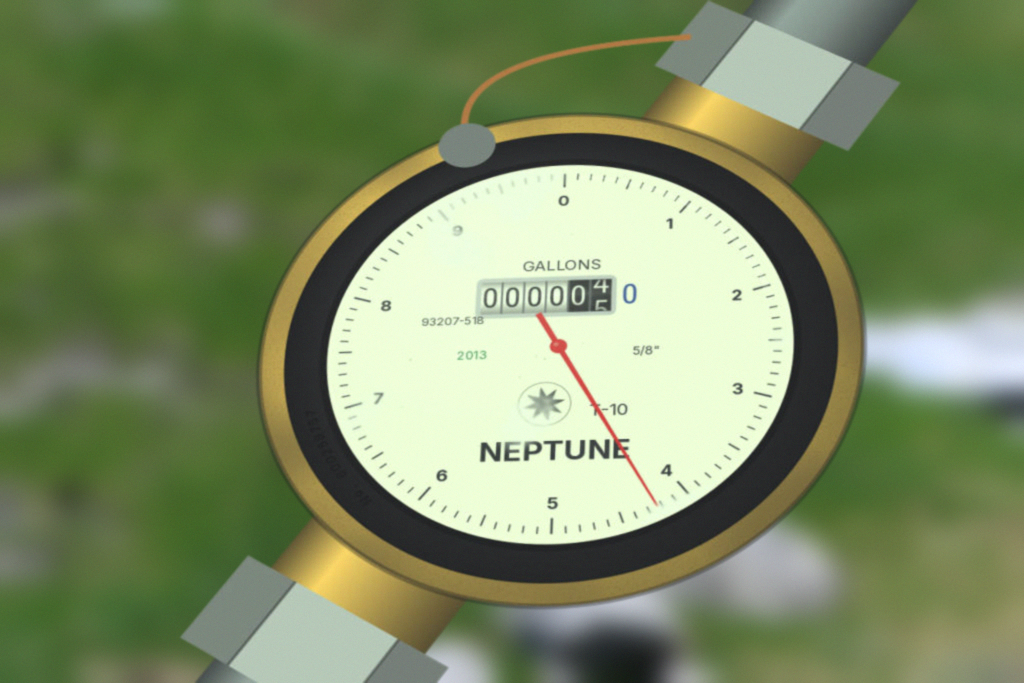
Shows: 44.2 gal
